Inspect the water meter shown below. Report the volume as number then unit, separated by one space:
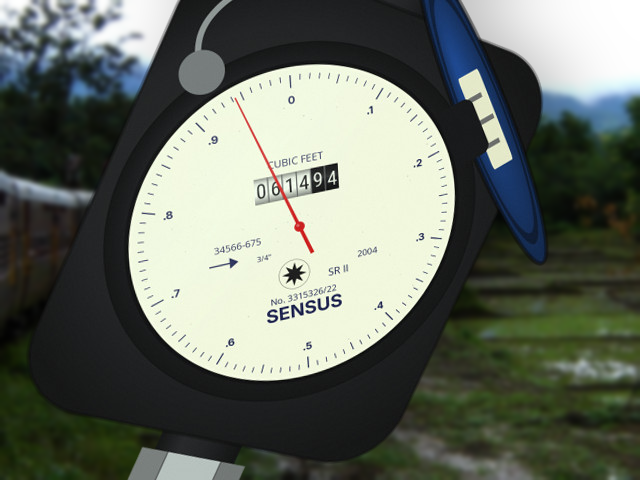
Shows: 61493.94 ft³
